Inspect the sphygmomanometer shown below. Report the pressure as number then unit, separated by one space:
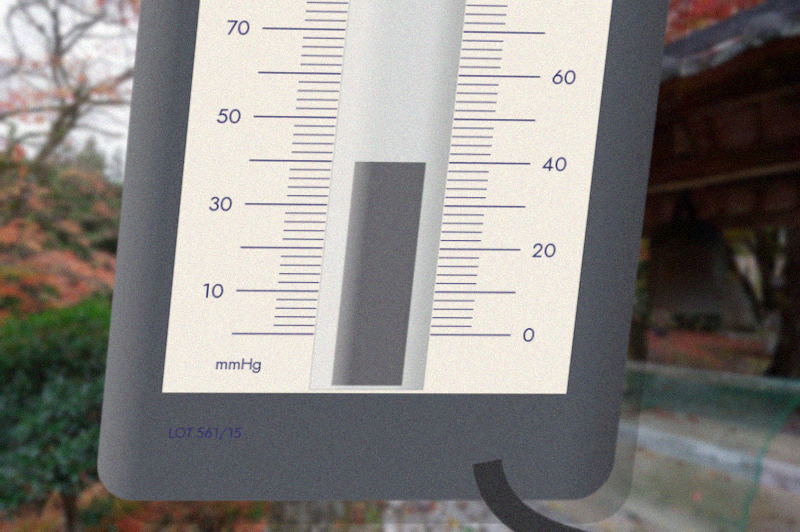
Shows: 40 mmHg
